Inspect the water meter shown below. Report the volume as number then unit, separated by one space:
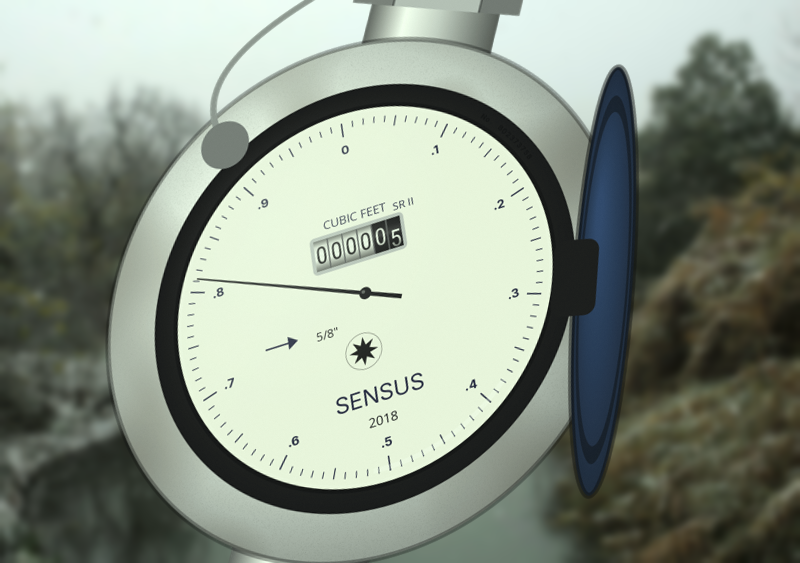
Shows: 4.81 ft³
